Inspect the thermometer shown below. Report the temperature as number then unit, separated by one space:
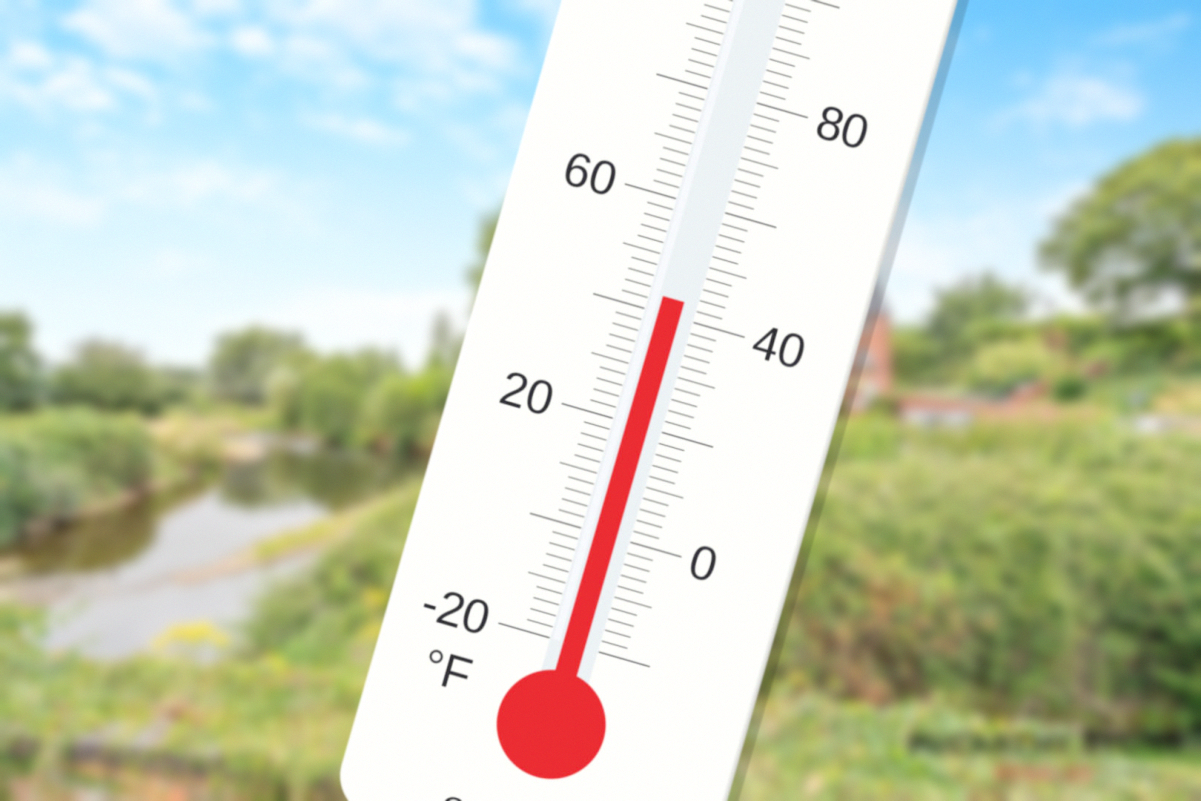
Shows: 43 °F
